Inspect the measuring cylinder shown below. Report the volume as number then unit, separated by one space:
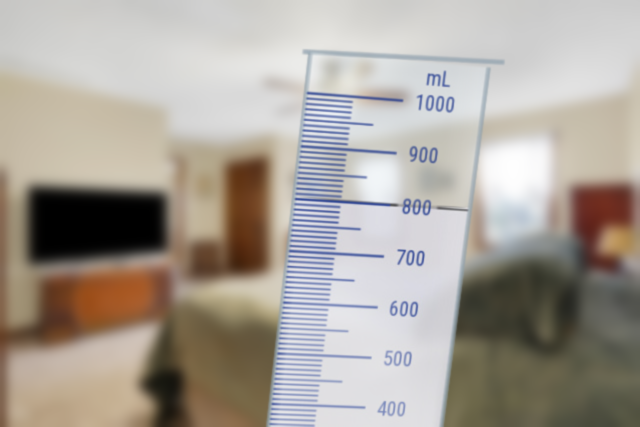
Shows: 800 mL
